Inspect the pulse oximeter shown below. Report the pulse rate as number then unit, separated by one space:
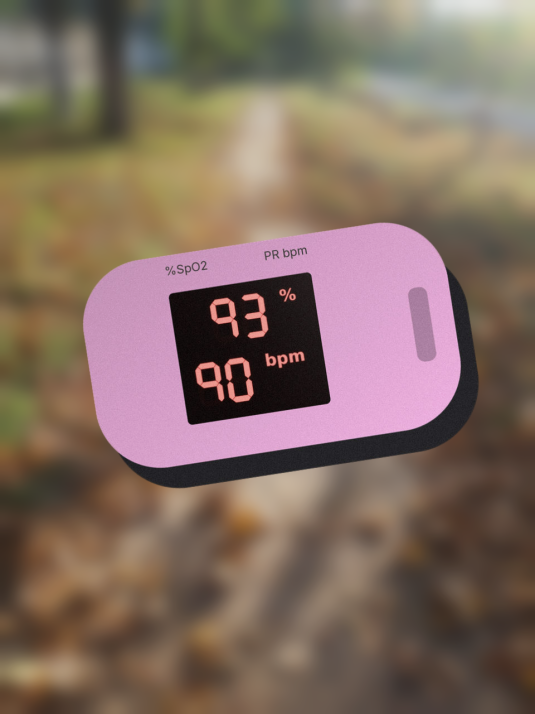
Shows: 90 bpm
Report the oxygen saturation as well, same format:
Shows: 93 %
